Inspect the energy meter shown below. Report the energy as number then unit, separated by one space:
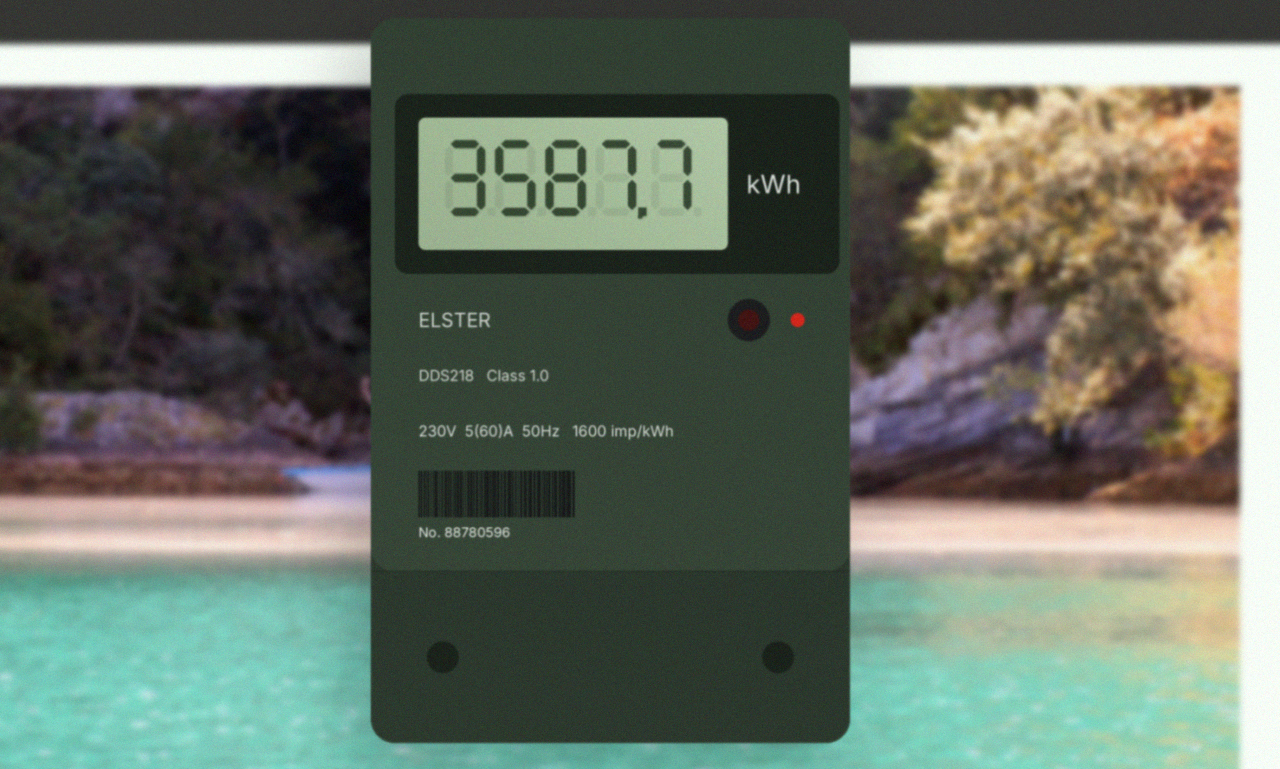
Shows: 3587.7 kWh
